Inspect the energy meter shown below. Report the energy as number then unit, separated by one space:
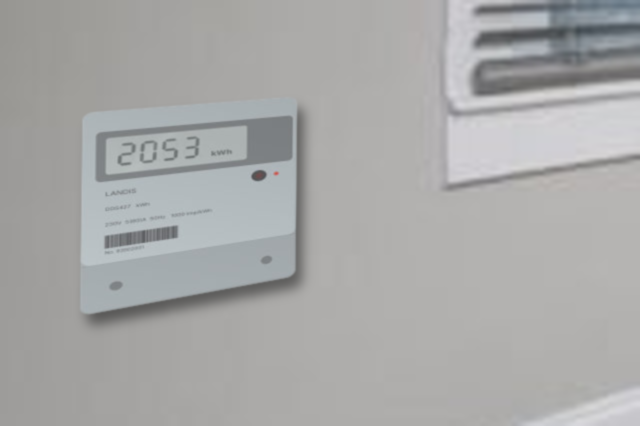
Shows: 2053 kWh
